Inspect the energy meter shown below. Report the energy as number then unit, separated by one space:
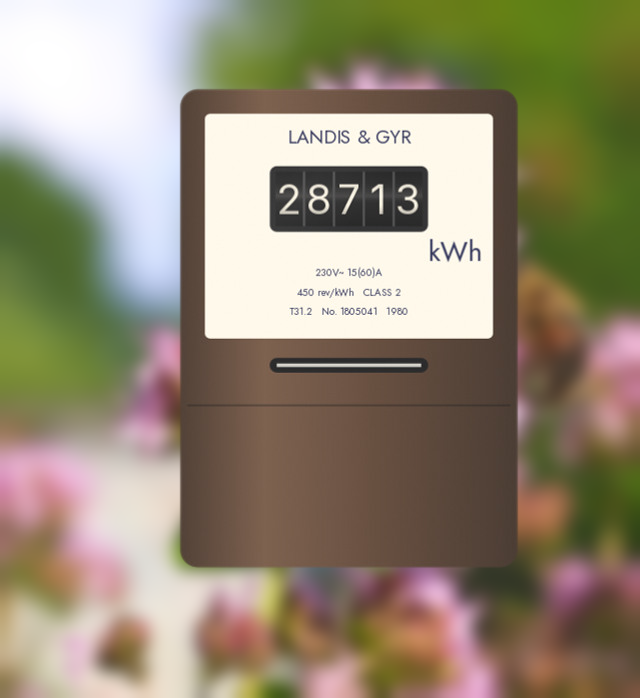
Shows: 28713 kWh
